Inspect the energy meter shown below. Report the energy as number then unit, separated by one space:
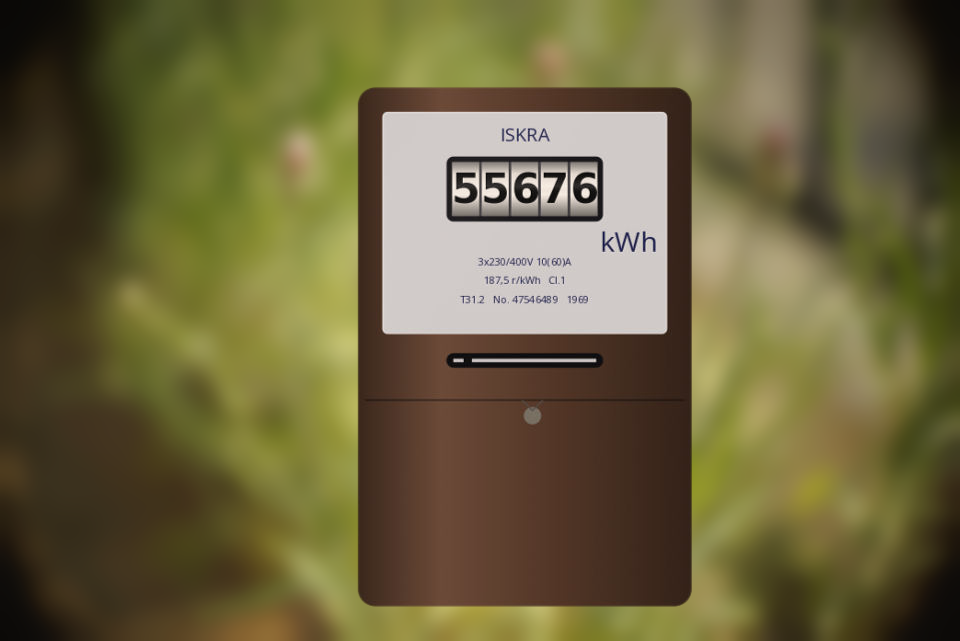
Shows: 55676 kWh
